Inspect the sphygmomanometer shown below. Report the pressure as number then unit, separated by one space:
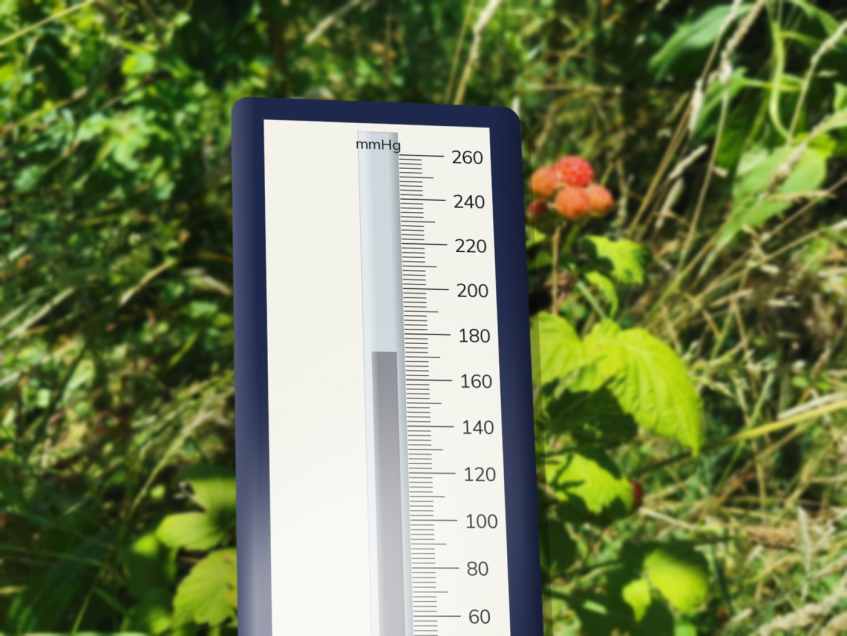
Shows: 172 mmHg
